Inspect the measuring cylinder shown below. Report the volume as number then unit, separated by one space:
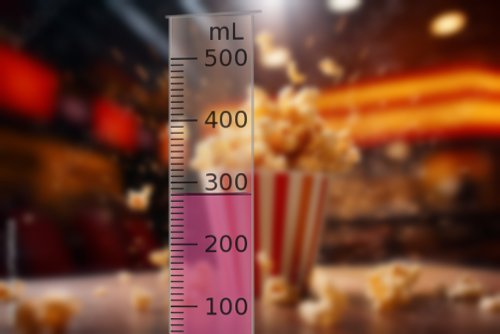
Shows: 280 mL
